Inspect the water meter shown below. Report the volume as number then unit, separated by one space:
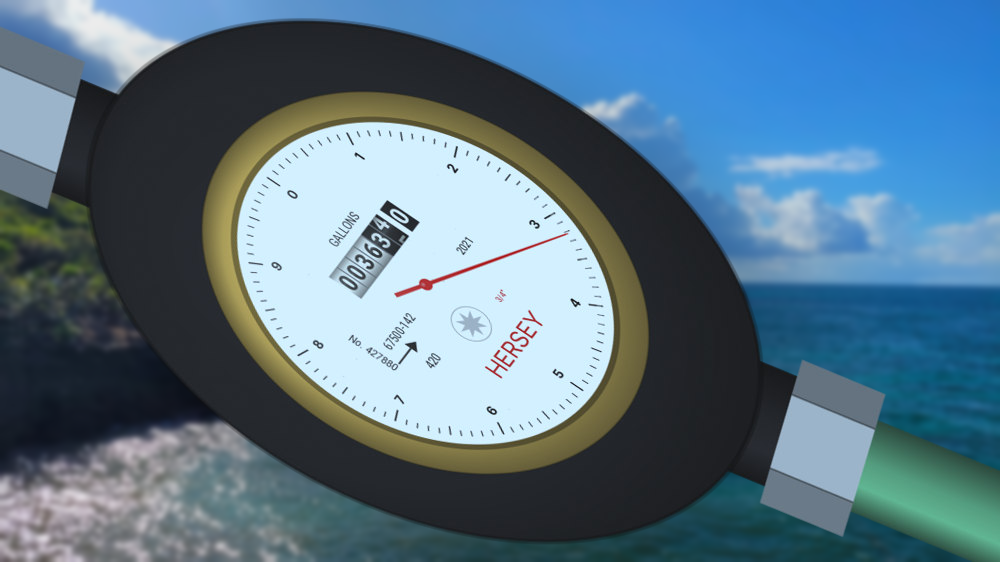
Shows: 36343.2 gal
